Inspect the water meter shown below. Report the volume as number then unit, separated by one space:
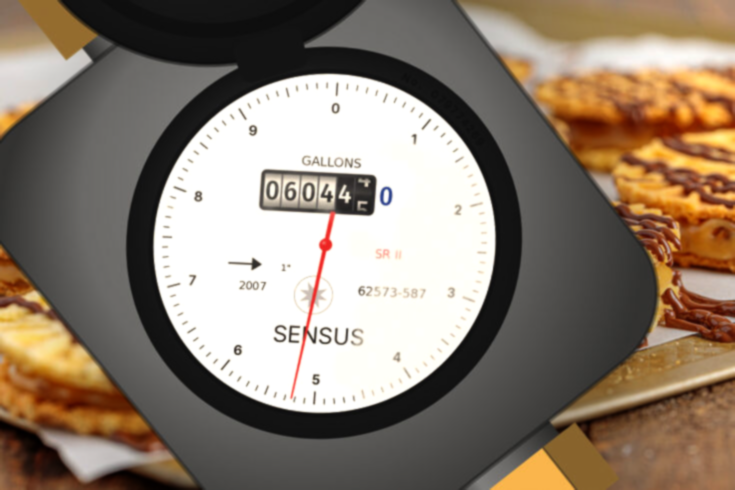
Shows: 604445.2 gal
